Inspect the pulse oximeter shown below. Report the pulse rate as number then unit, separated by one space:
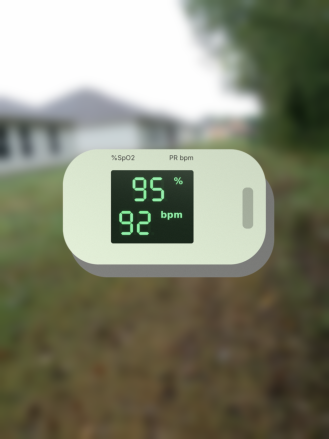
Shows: 92 bpm
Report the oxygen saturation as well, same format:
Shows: 95 %
